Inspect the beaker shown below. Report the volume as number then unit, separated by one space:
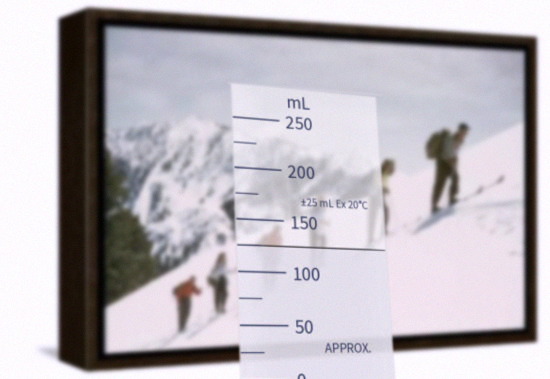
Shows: 125 mL
